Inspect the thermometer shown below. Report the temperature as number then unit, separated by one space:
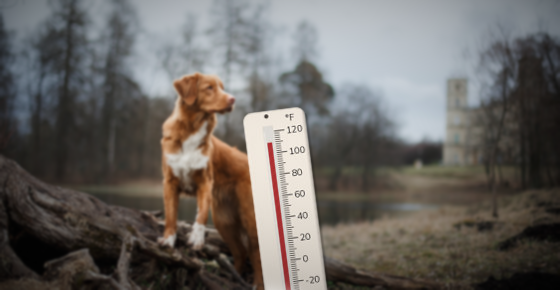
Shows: 110 °F
